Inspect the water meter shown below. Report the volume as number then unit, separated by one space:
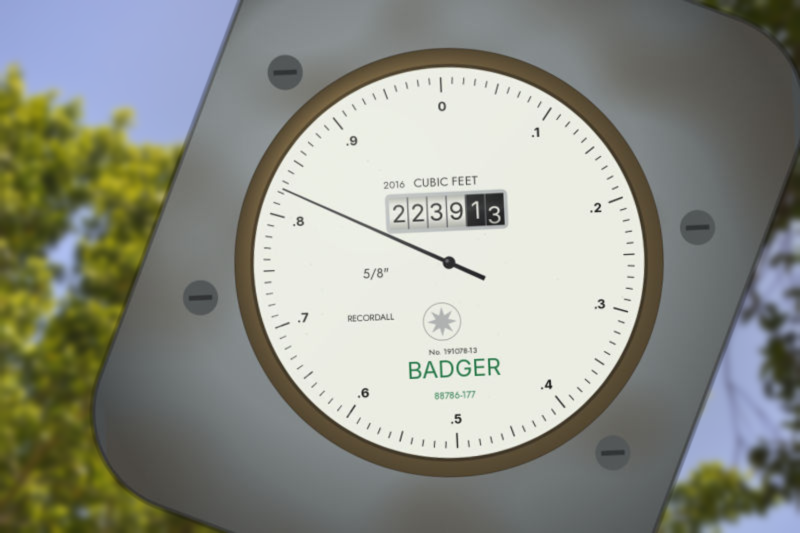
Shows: 223912.82 ft³
